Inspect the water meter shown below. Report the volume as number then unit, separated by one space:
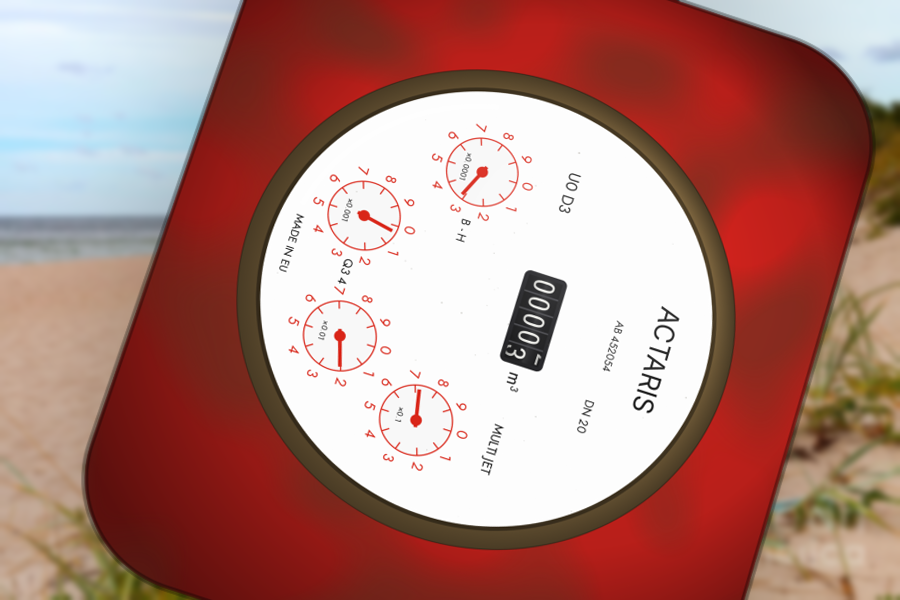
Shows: 2.7203 m³
